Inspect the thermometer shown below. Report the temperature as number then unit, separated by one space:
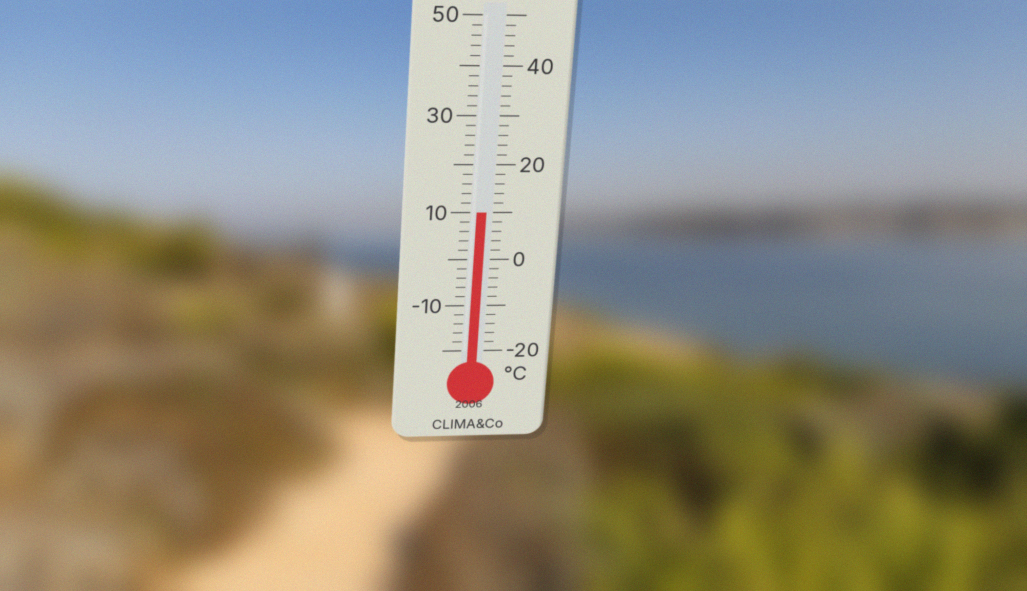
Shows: 10 °C
